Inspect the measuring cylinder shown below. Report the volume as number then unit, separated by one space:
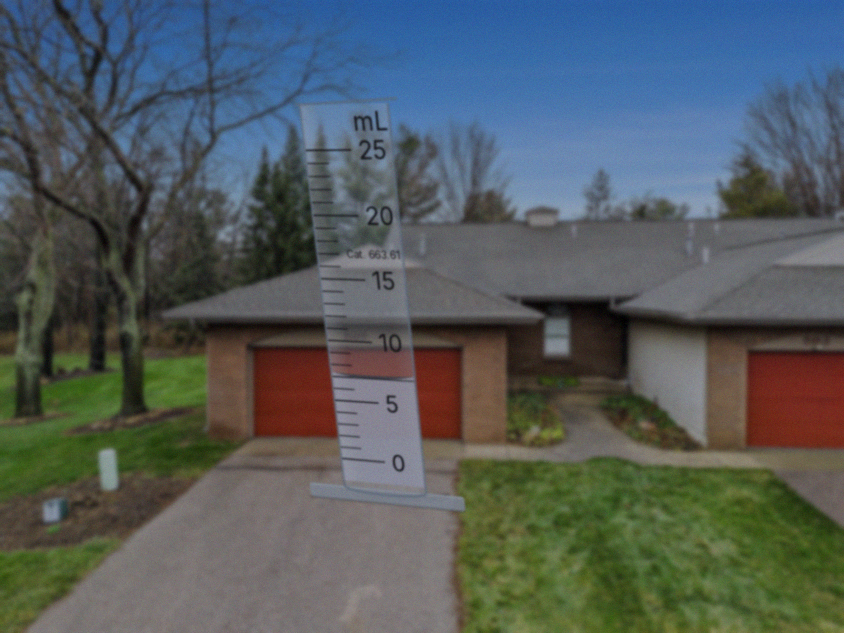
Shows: 7 mL
